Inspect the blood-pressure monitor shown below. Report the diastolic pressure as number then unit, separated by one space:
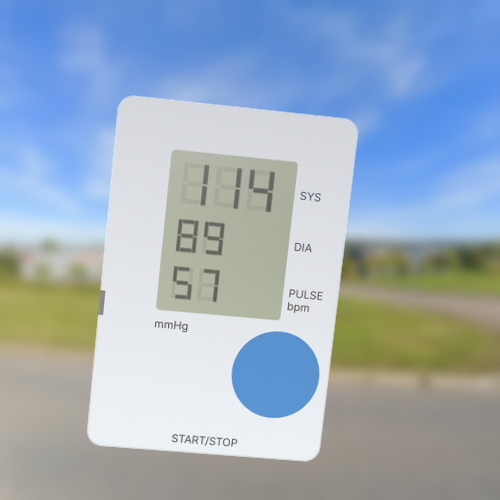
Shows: 89 mmHg
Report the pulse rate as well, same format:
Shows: 57 bpm
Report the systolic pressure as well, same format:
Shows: 114 mmHg
